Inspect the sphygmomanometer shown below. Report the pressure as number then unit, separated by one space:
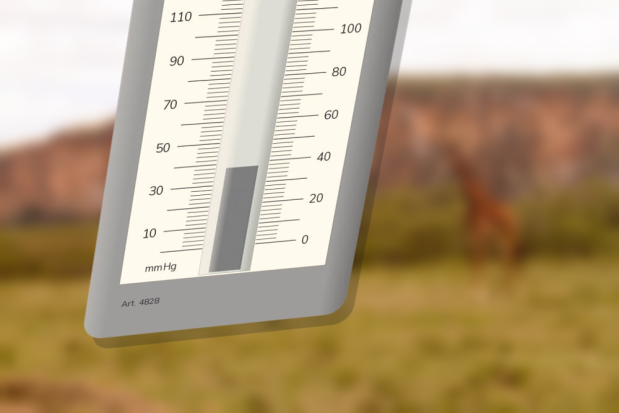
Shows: 38 mmHg
